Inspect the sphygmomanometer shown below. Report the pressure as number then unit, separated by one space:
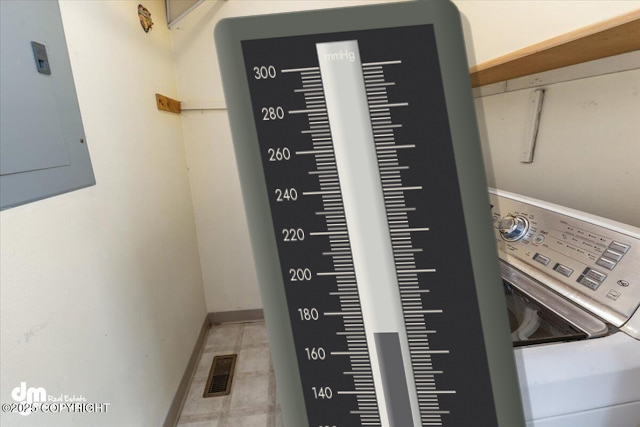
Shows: 170 mmHg
